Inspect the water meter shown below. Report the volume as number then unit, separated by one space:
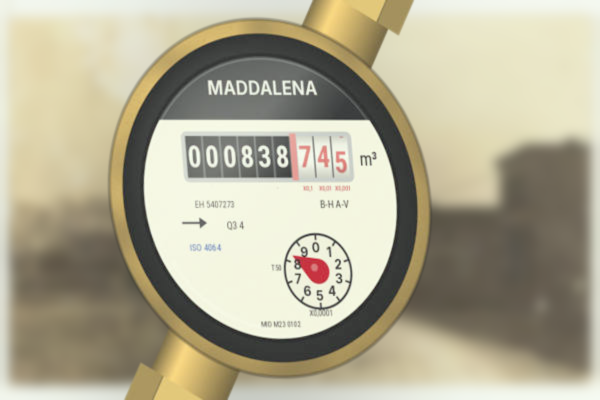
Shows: 838.7448 m³
